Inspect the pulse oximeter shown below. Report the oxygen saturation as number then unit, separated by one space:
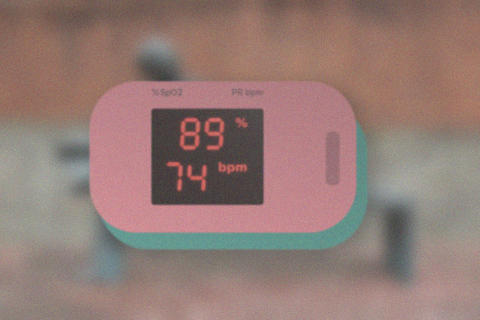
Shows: 89 %
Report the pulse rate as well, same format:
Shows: 74 bpm
